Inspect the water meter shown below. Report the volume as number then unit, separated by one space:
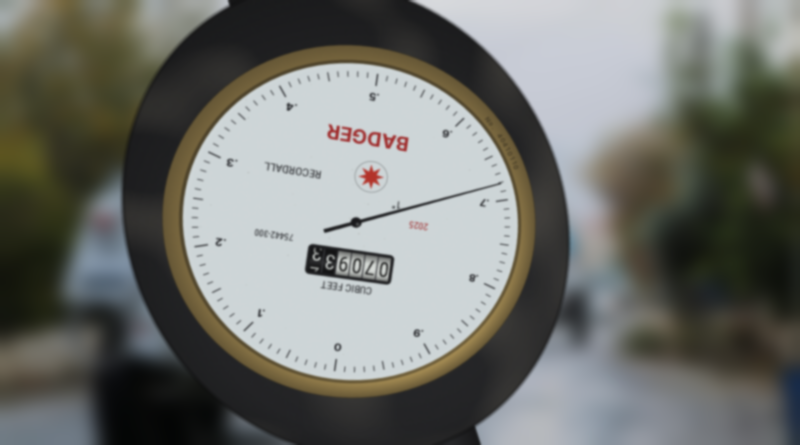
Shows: 70932.68 ft³
